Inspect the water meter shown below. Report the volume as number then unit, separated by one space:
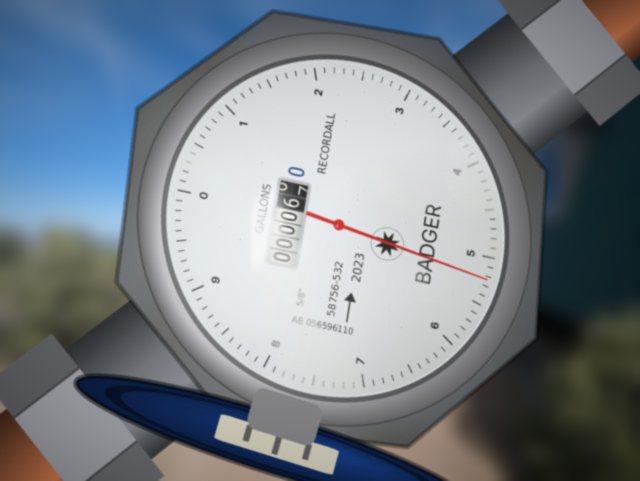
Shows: 665.2 gal
